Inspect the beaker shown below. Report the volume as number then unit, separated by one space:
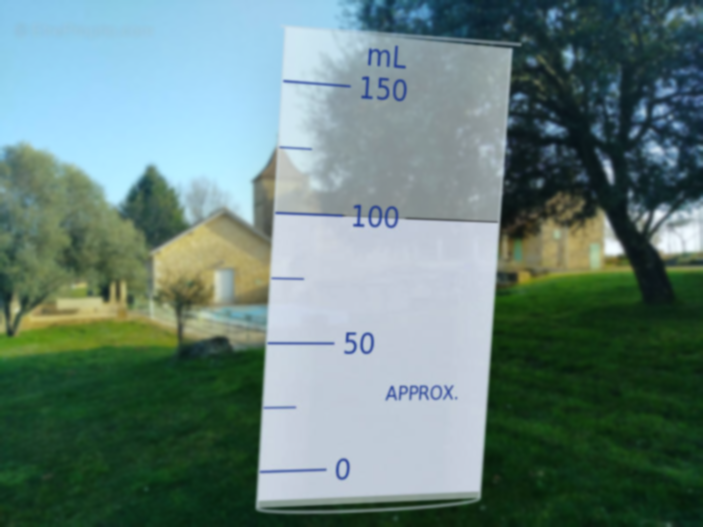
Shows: 100 mL
